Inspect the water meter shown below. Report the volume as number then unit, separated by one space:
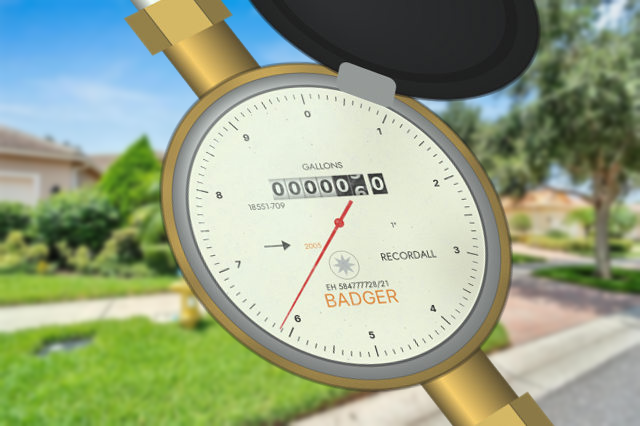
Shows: 56.1 gal
